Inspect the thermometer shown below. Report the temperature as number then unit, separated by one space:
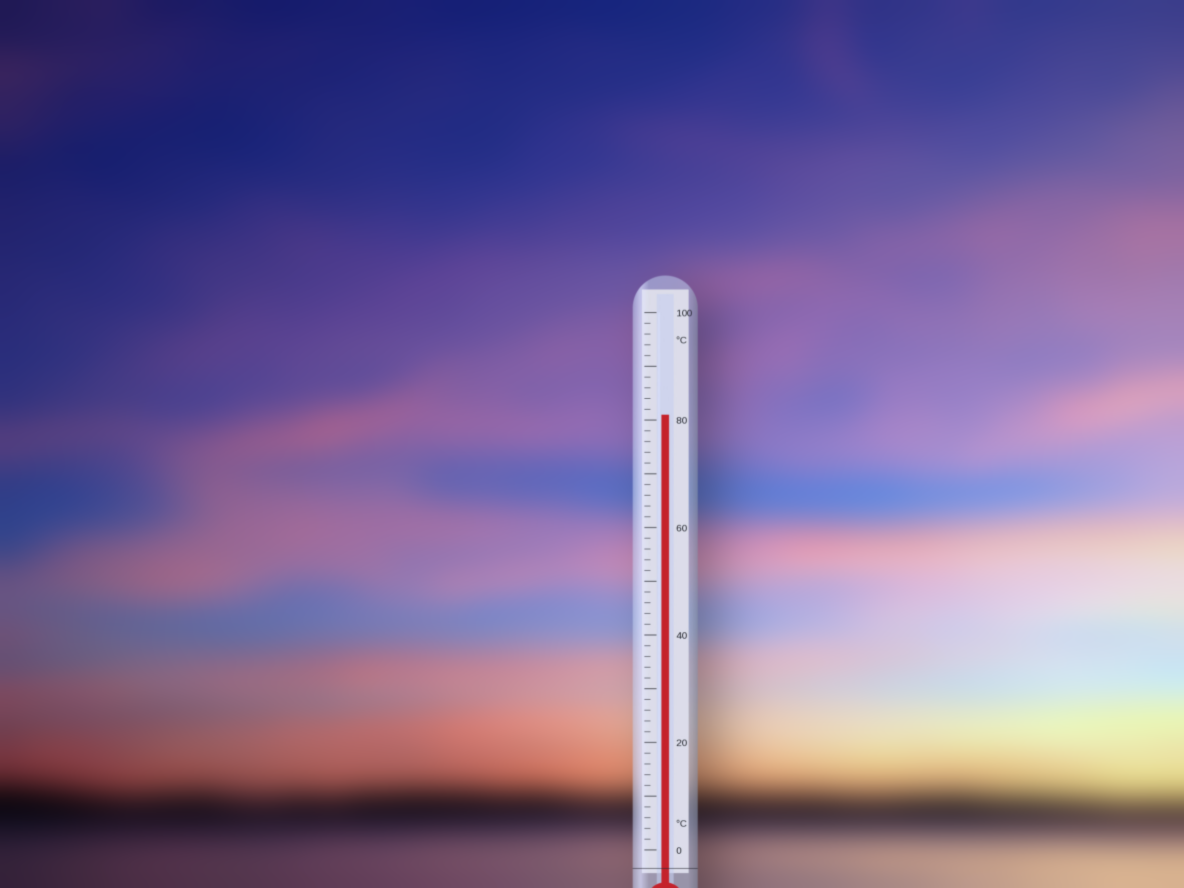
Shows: 81 °C
